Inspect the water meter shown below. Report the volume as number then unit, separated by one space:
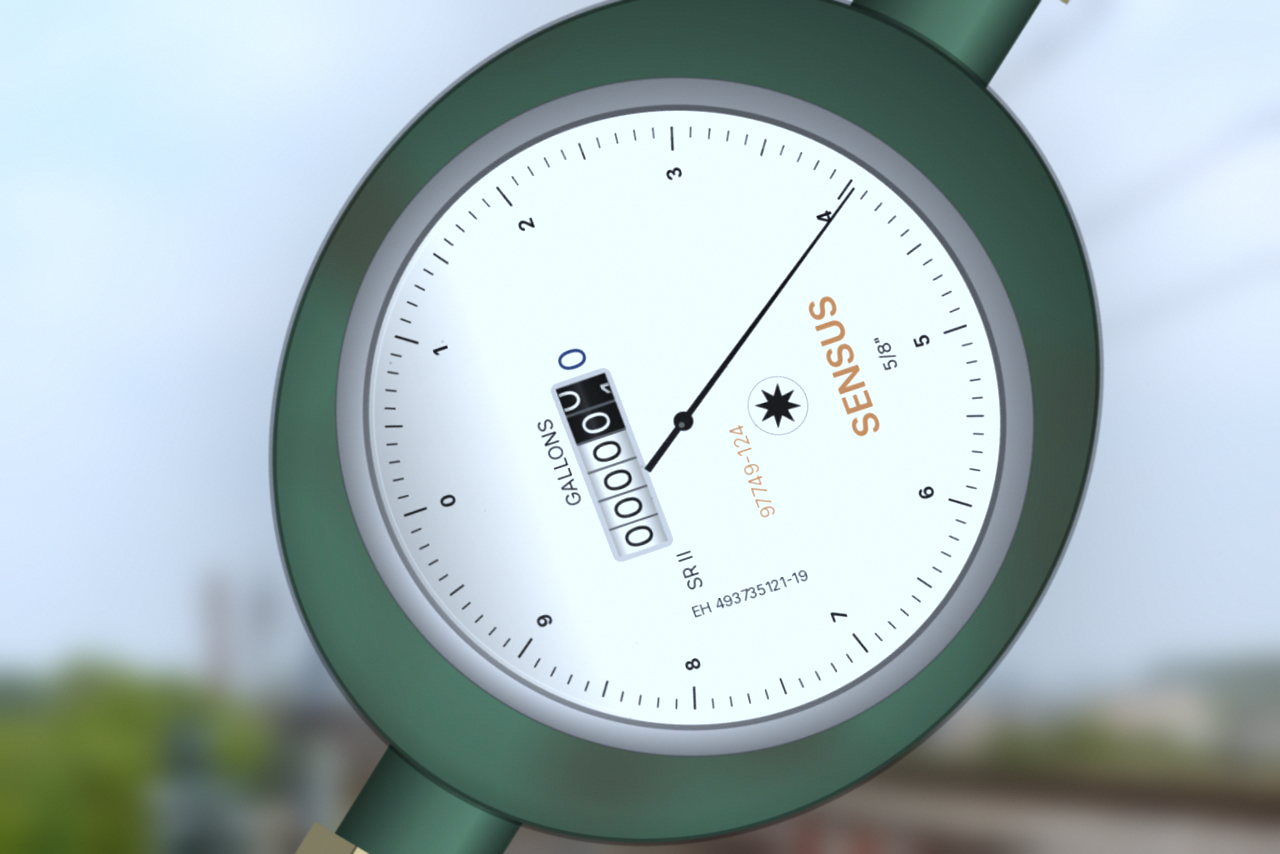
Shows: 4.0 gal
